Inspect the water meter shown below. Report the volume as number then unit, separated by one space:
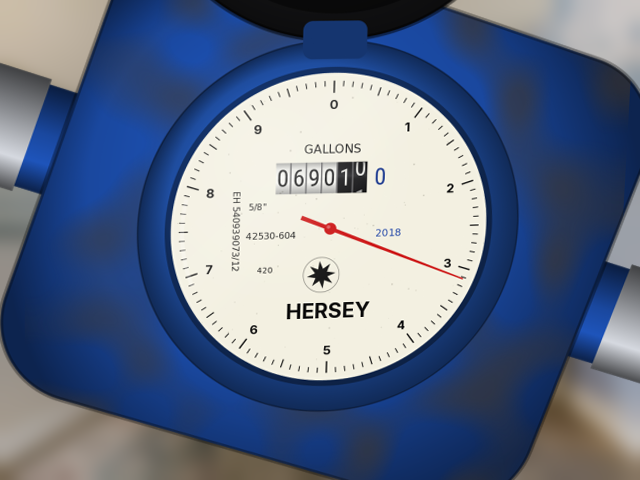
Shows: 690103.1 gal
